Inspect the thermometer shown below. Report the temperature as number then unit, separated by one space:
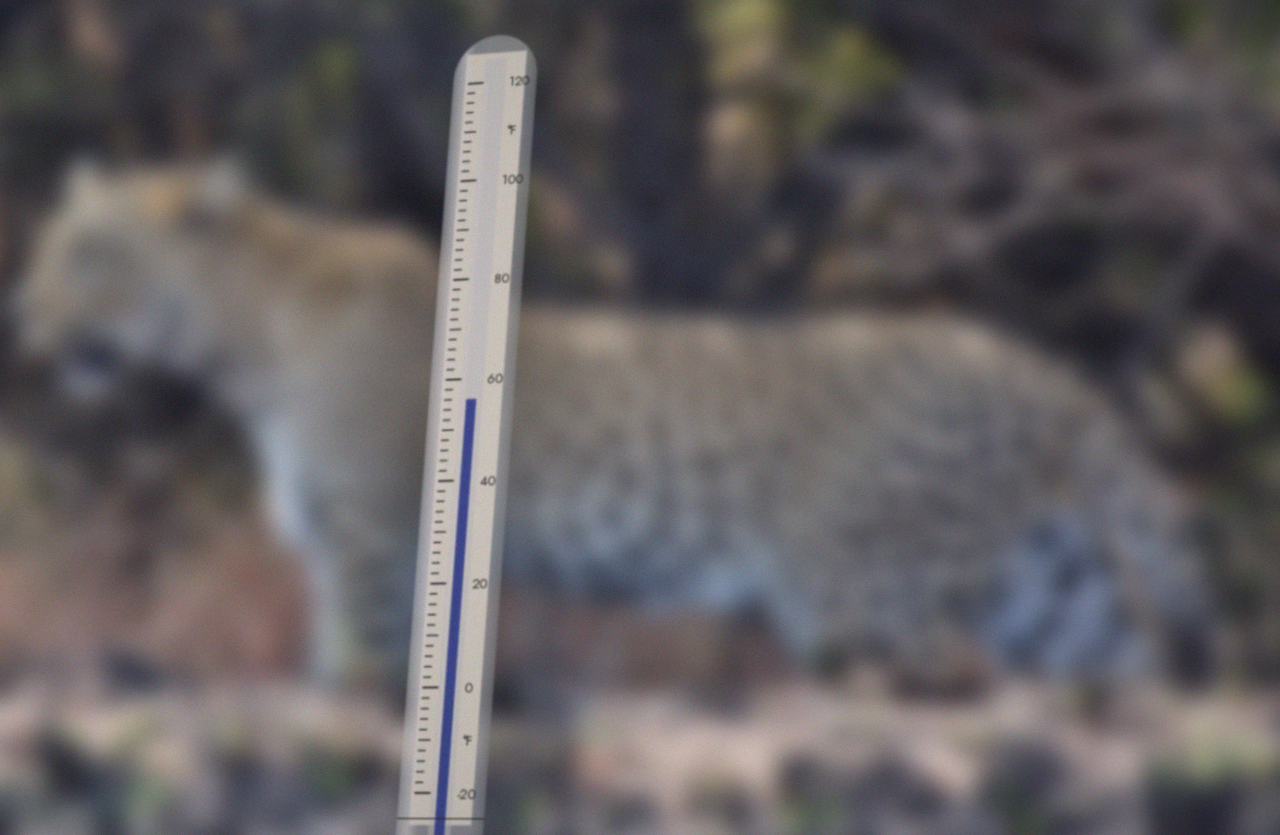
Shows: 56 °F
